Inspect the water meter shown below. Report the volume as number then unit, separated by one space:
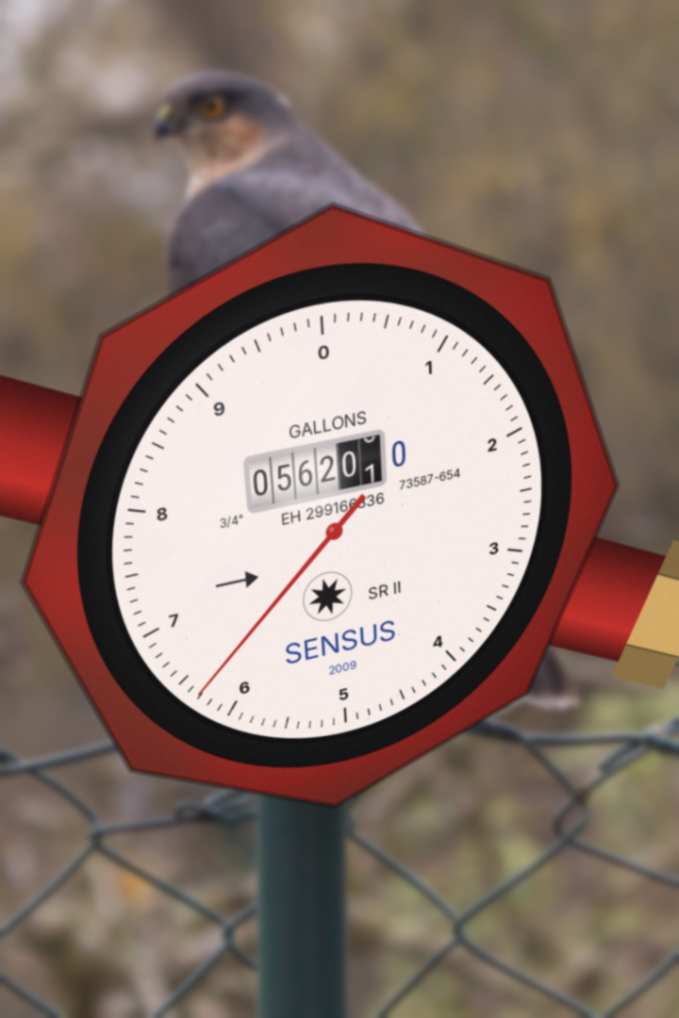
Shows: 562006.3 gal
